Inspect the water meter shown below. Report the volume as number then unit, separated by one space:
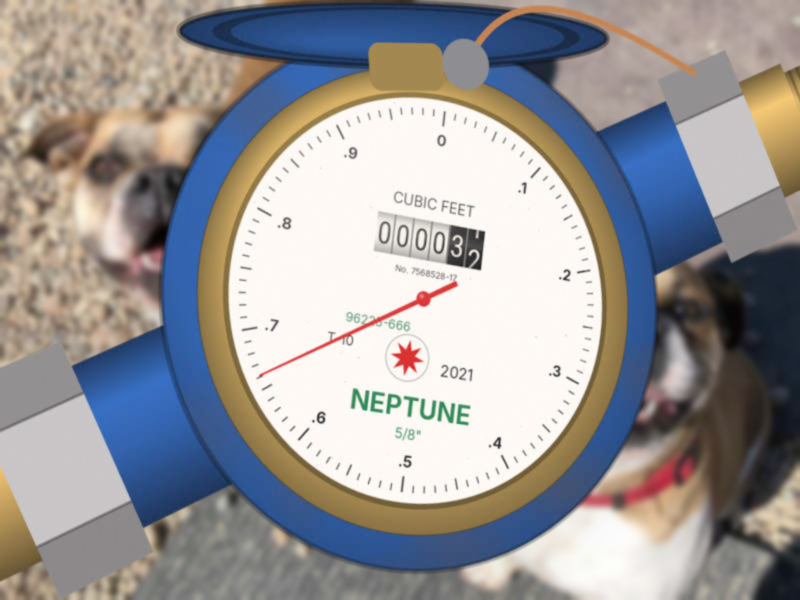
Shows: 31.66 ft³
